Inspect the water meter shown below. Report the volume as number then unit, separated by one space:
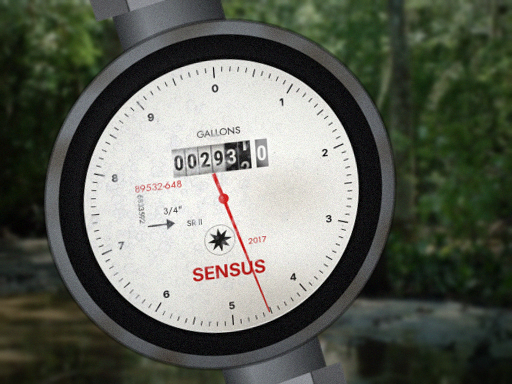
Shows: 29314.5 gal
